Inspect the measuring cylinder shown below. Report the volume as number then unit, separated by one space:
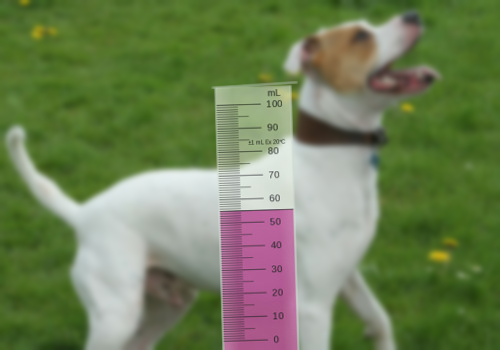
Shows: 55 mL
